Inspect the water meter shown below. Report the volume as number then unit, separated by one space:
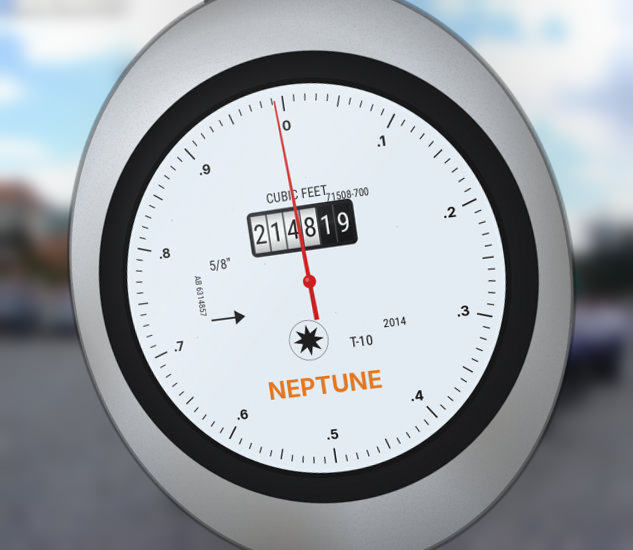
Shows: 214818.99 ft³
